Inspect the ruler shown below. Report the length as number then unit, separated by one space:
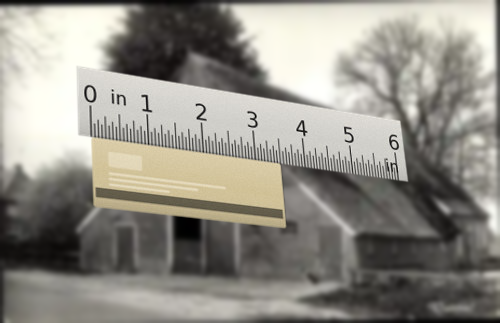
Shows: 3.5 in
